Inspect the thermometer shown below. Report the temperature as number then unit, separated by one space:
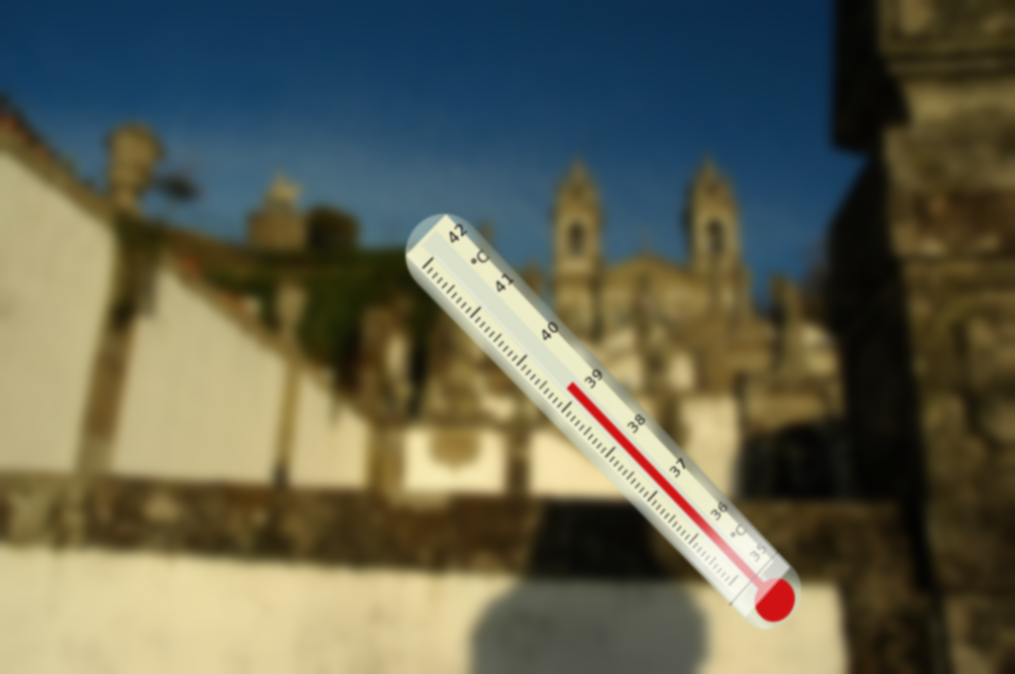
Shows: 39.2 °C
